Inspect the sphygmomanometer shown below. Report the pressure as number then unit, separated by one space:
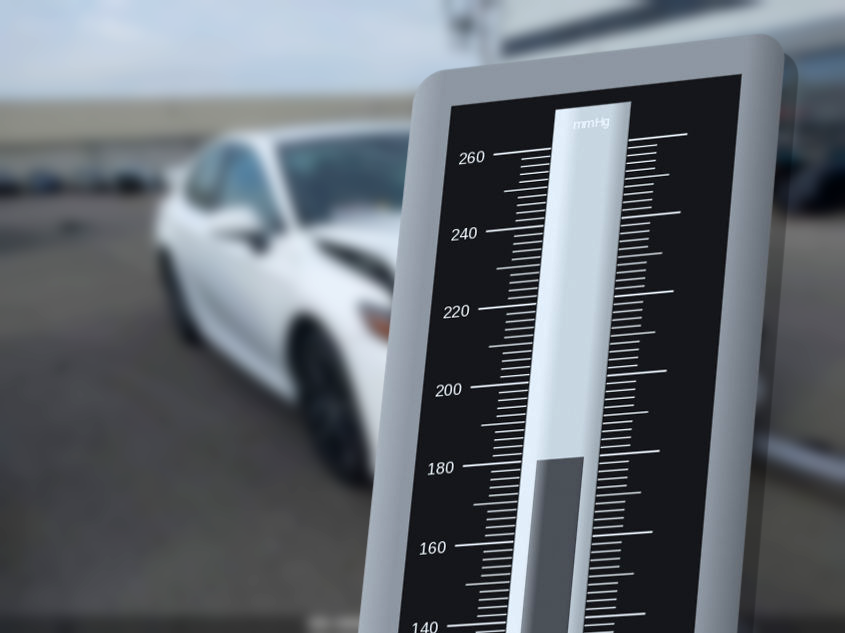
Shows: 180 mmHg
